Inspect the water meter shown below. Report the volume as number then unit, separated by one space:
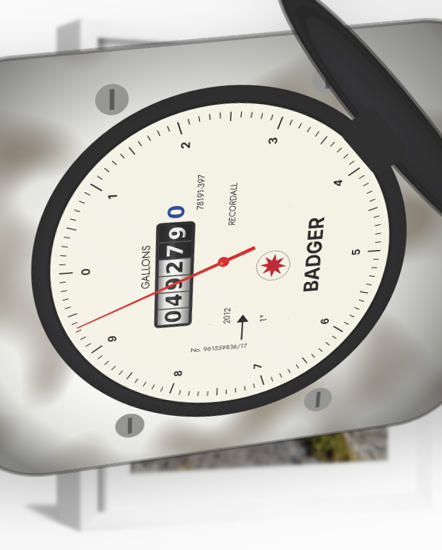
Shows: 492789.3 gal
